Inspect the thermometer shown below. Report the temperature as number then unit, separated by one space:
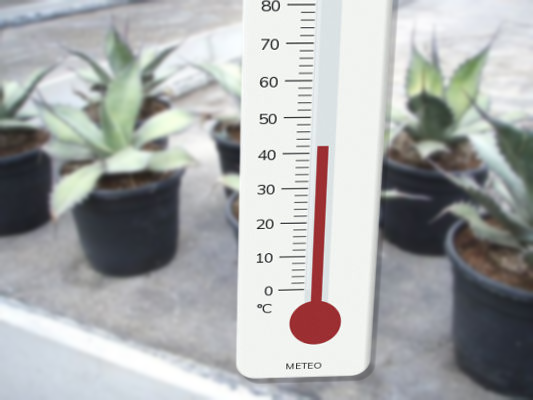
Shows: 42 °C
